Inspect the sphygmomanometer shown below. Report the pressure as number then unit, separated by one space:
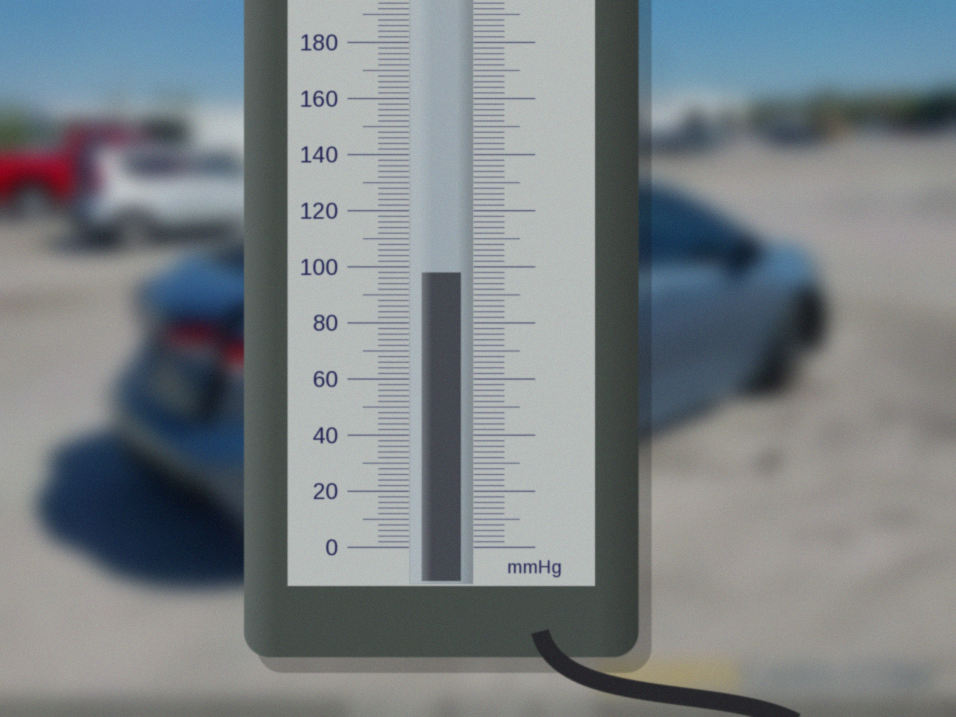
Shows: 98 mmHg
